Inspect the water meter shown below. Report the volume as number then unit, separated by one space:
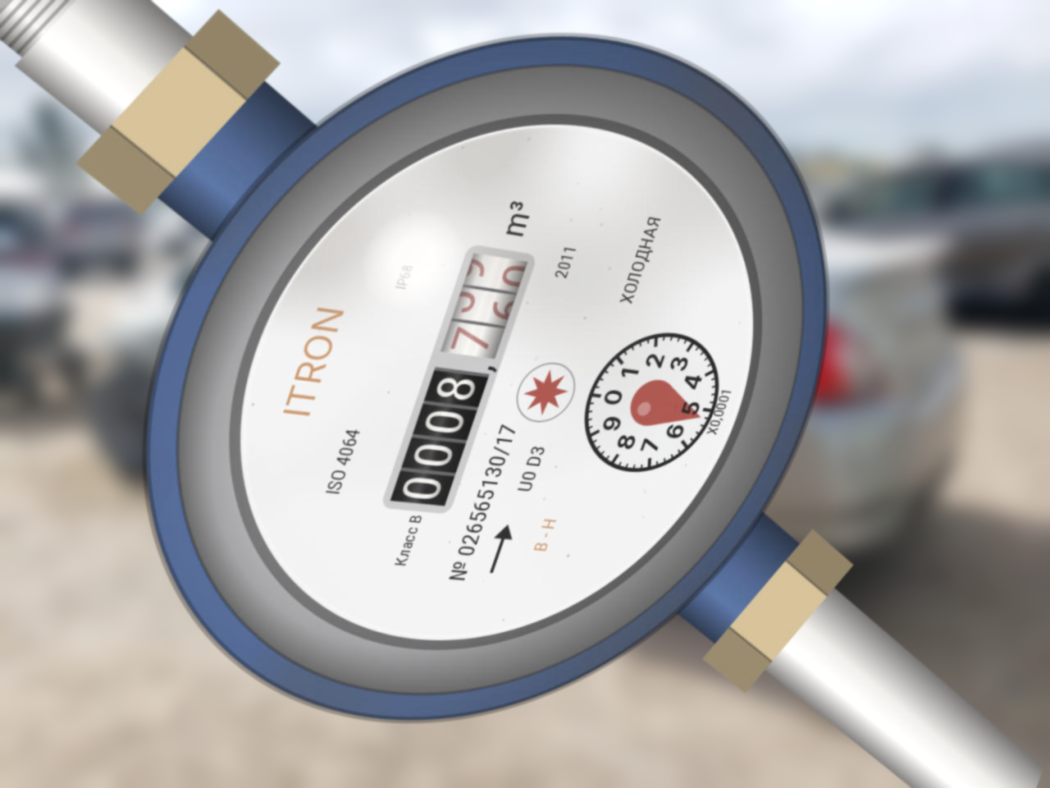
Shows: 8.7595 m³
